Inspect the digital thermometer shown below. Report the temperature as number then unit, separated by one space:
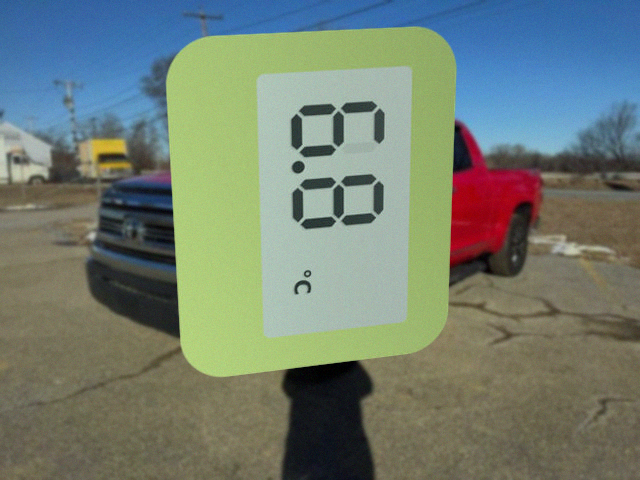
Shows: 6.8 °C
